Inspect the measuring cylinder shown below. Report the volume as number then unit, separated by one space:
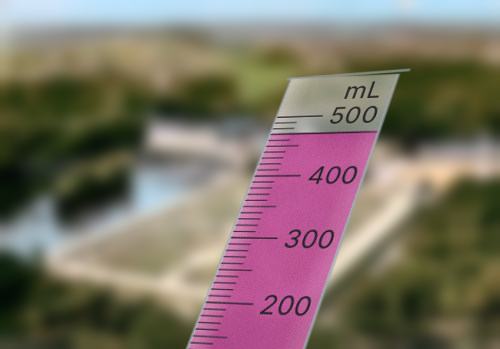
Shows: 470 mL
